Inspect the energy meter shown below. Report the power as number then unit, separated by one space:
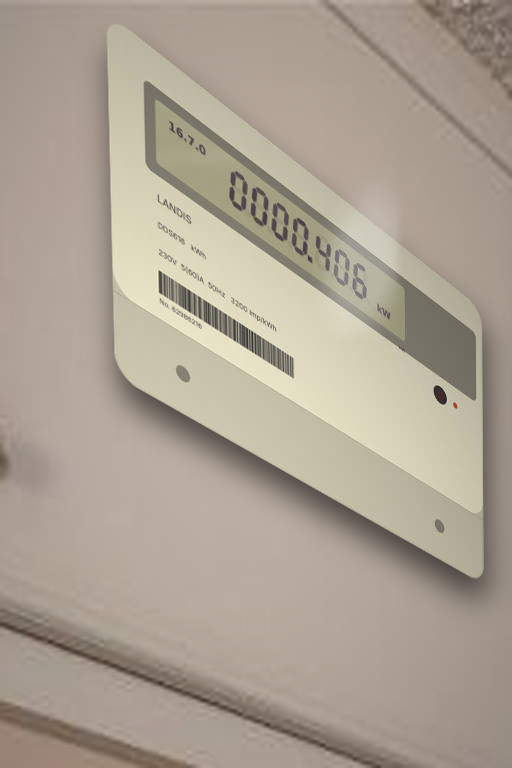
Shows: 0.406 kW
